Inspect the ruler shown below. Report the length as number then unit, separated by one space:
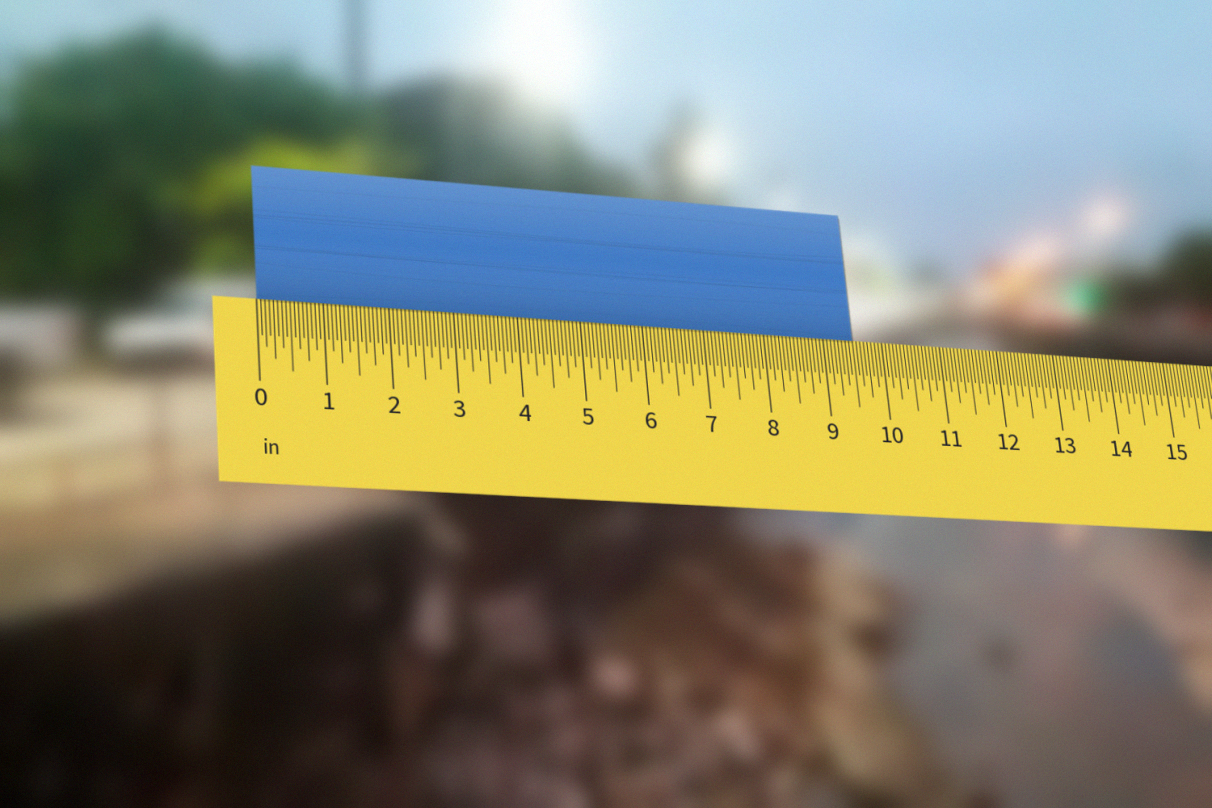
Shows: 9.5 in
